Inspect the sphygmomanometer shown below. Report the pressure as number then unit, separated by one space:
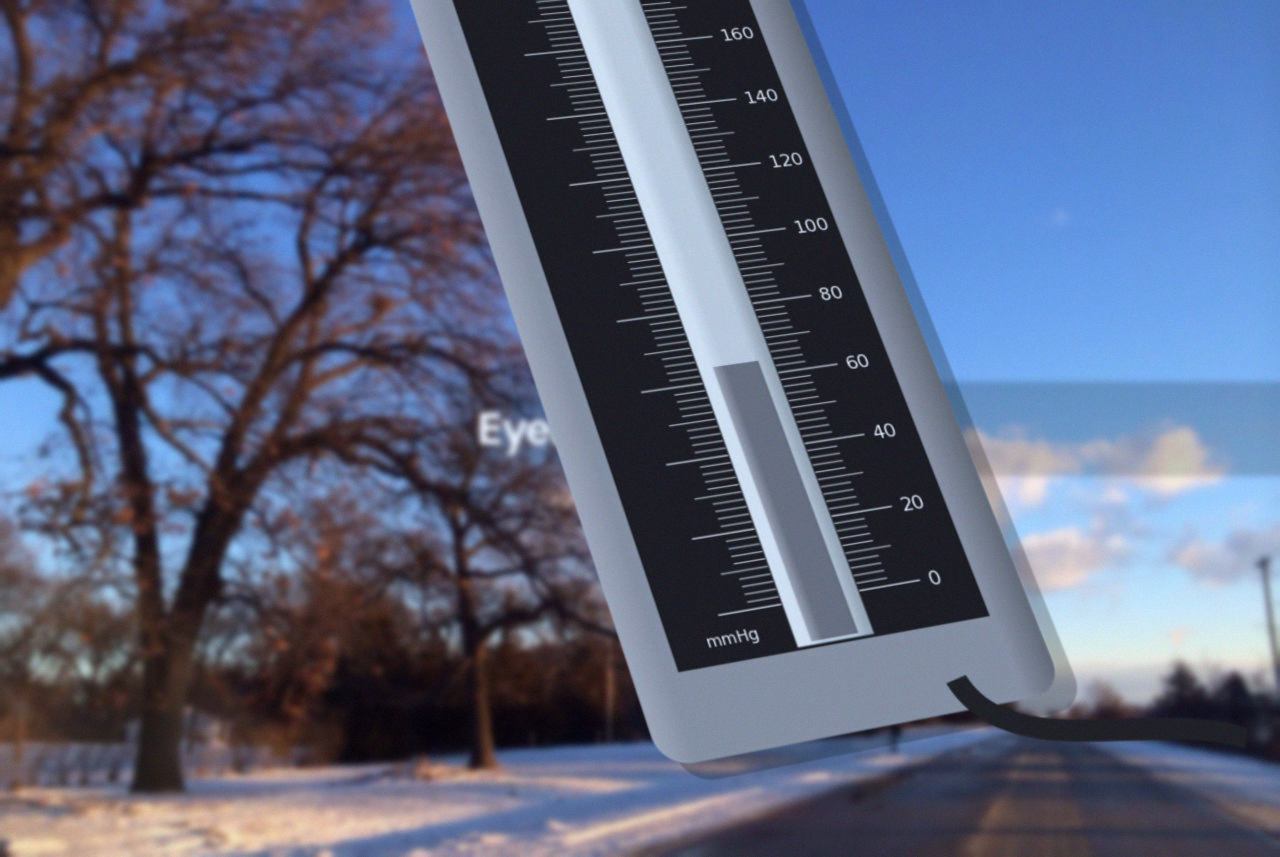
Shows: 64 mmHg
